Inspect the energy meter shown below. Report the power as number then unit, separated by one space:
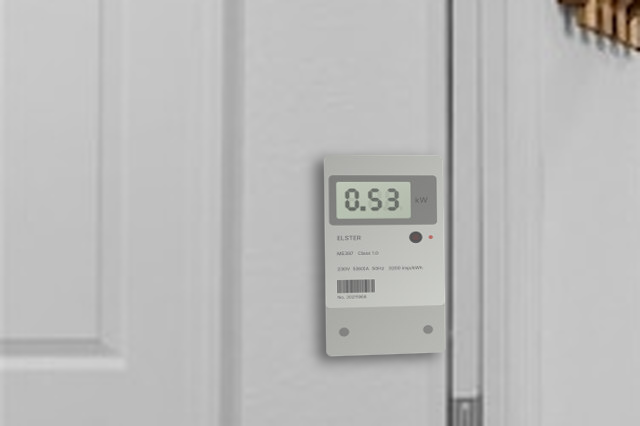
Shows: 0.53 kW
